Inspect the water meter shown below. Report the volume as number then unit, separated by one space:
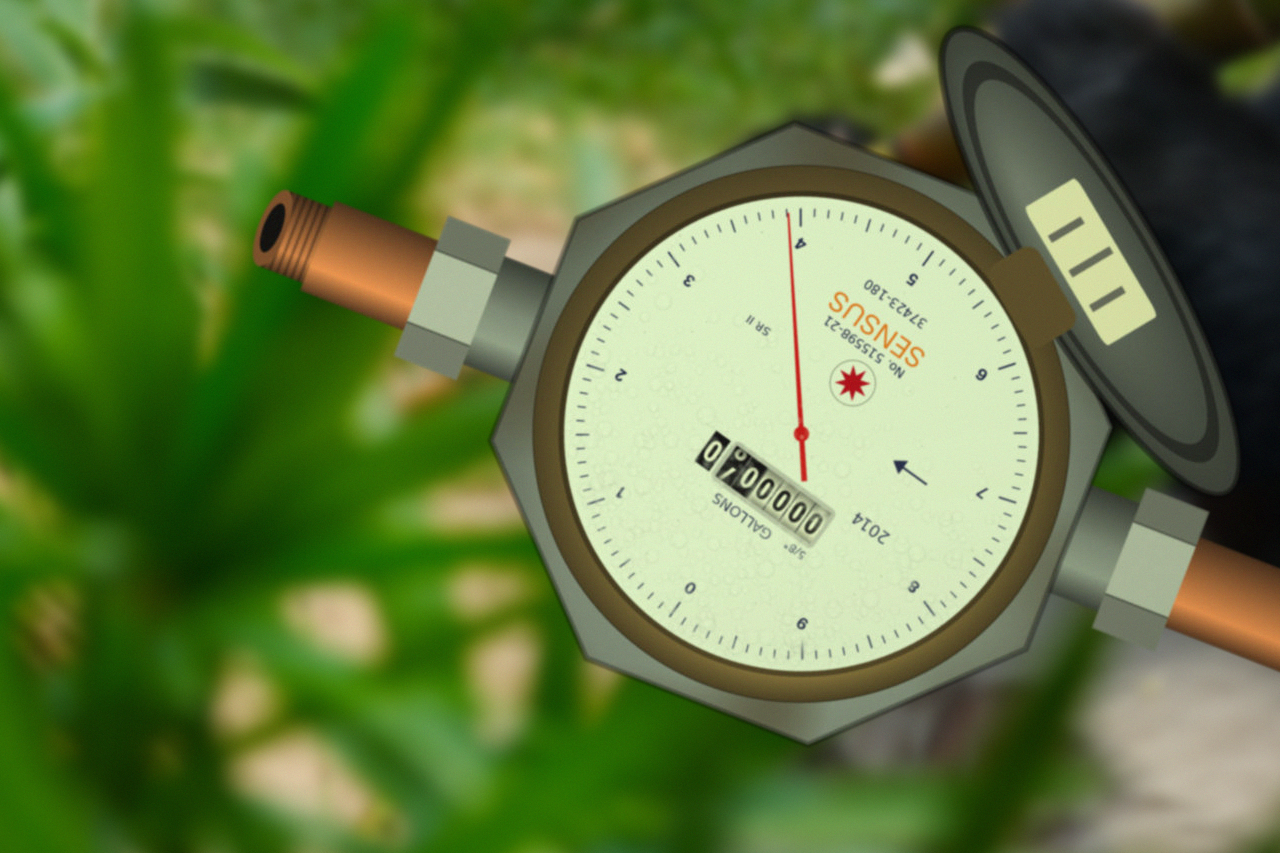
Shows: 73.9 gal
